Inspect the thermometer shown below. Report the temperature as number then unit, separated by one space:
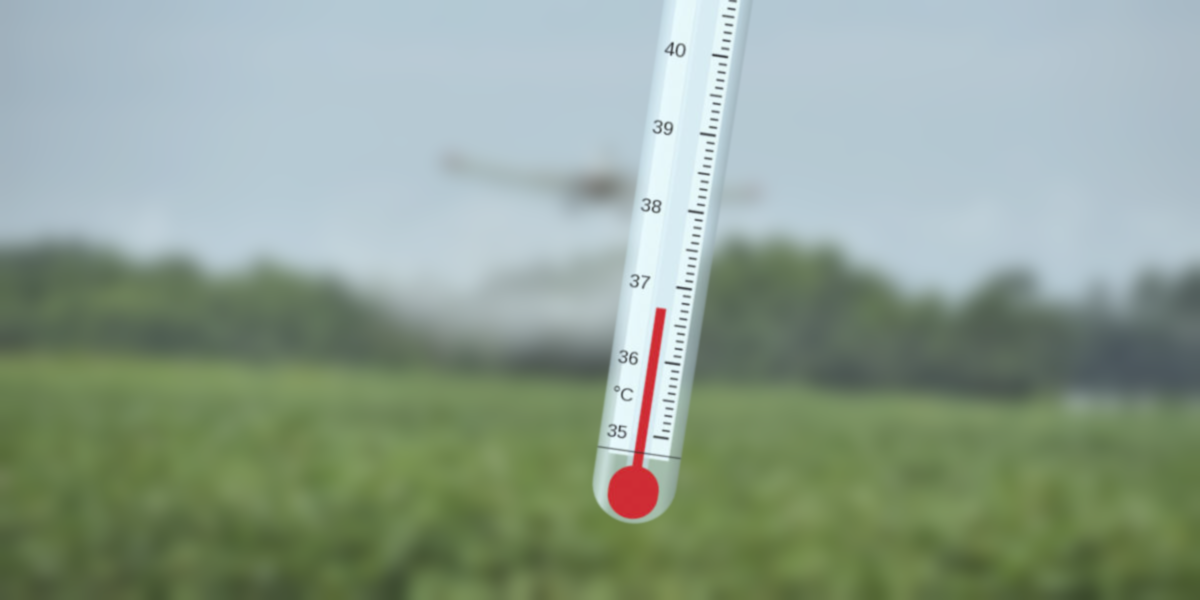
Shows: 36.7 °C
